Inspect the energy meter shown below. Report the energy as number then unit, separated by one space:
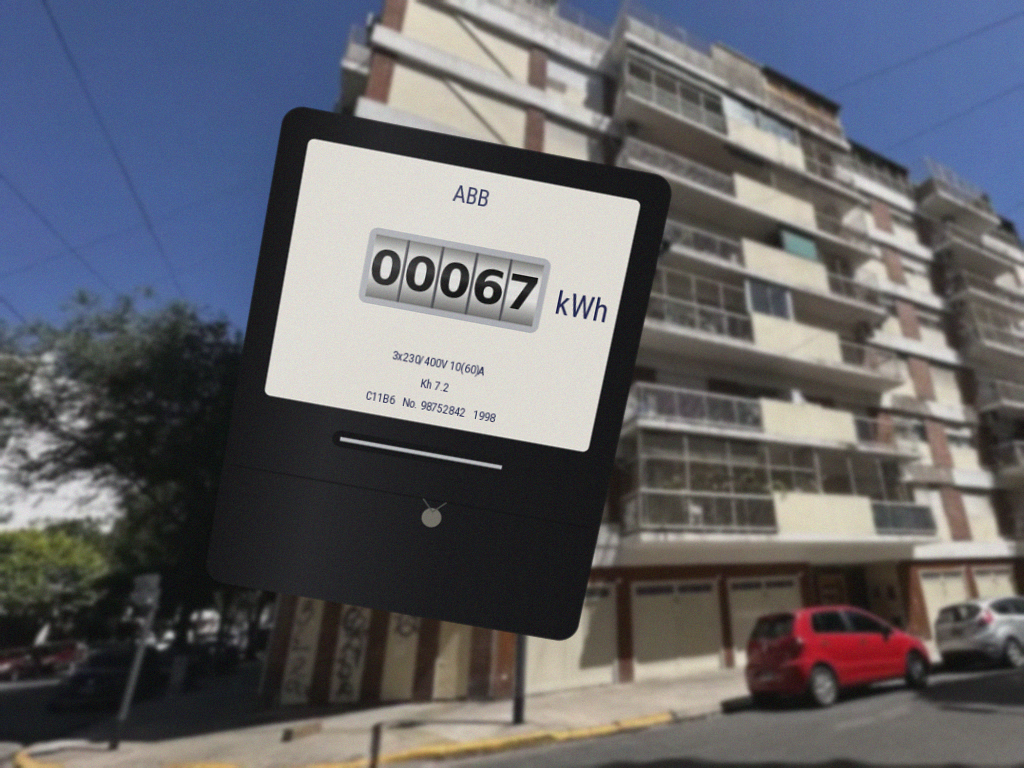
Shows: 67 kWh
